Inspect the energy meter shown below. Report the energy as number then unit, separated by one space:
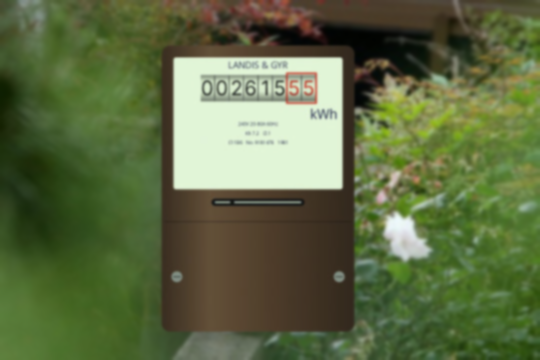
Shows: 2615.55 kWh
